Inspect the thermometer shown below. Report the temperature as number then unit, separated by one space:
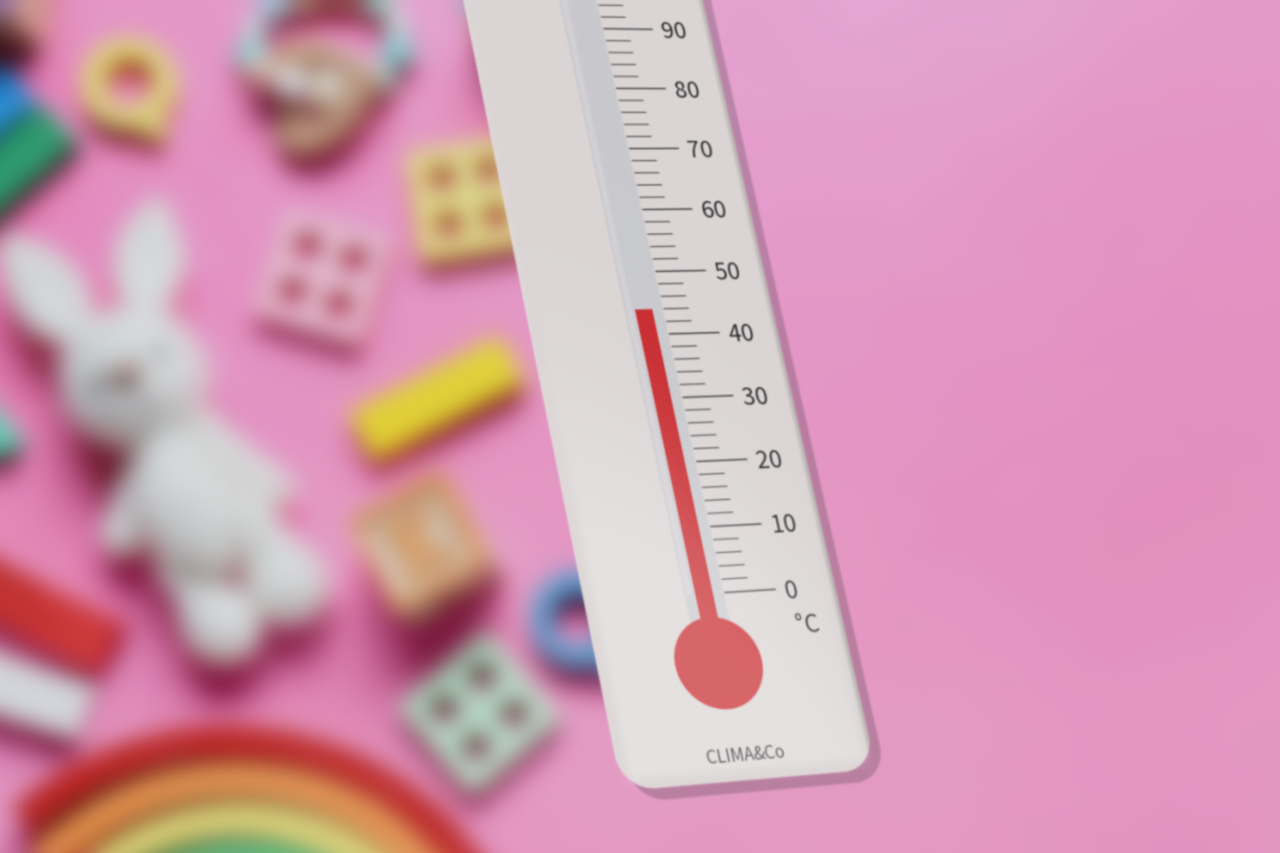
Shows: 44 °C
